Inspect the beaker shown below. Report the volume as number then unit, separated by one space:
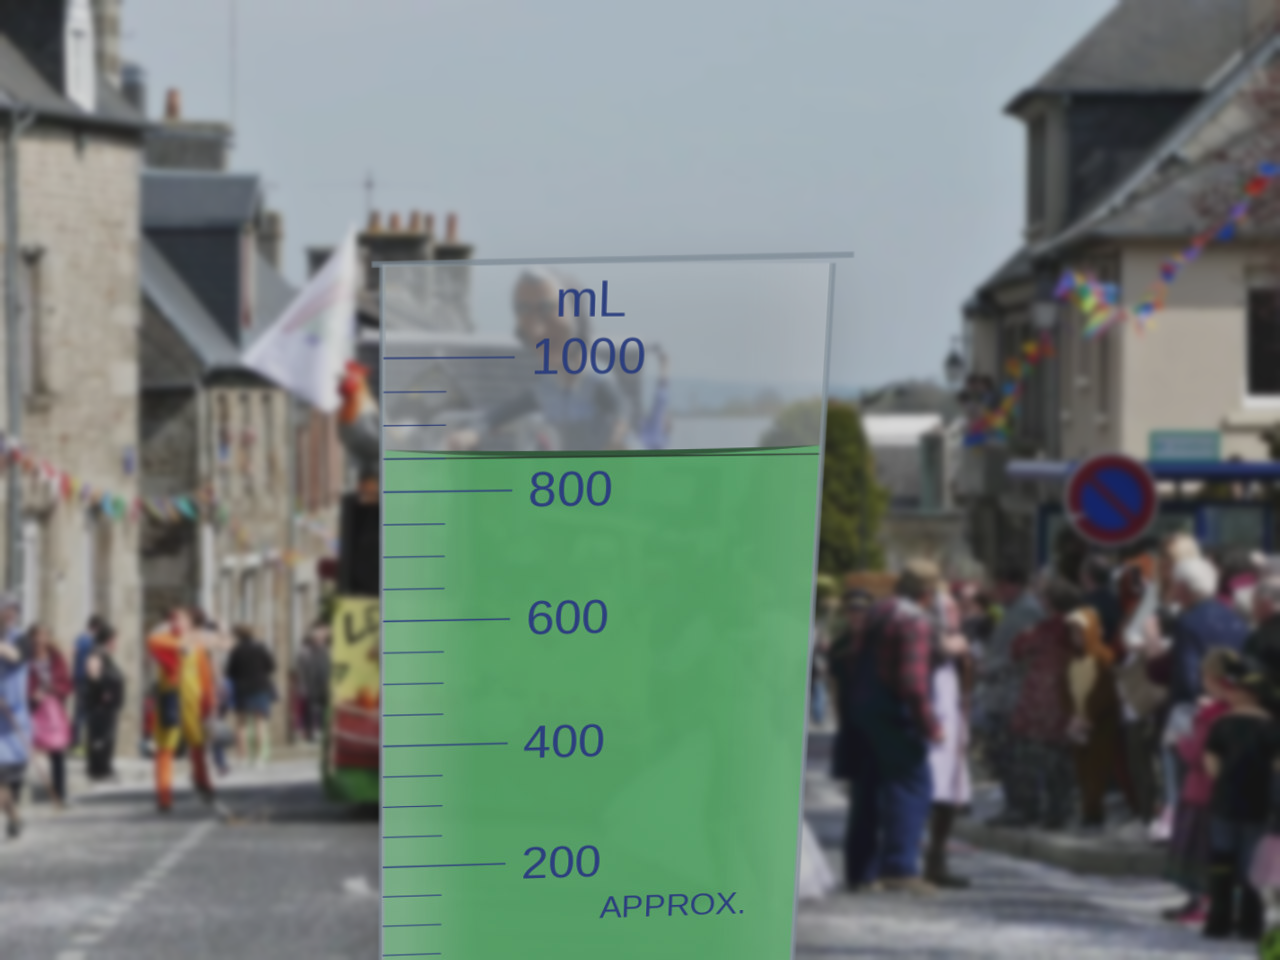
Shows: 850 mL
